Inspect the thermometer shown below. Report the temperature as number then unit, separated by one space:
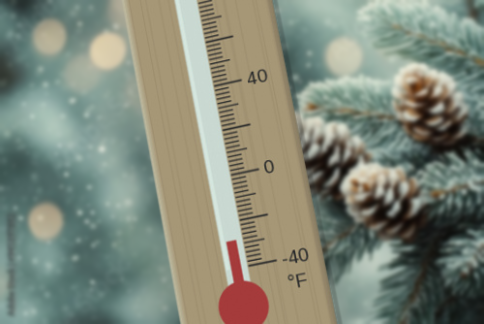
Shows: -28 °F
